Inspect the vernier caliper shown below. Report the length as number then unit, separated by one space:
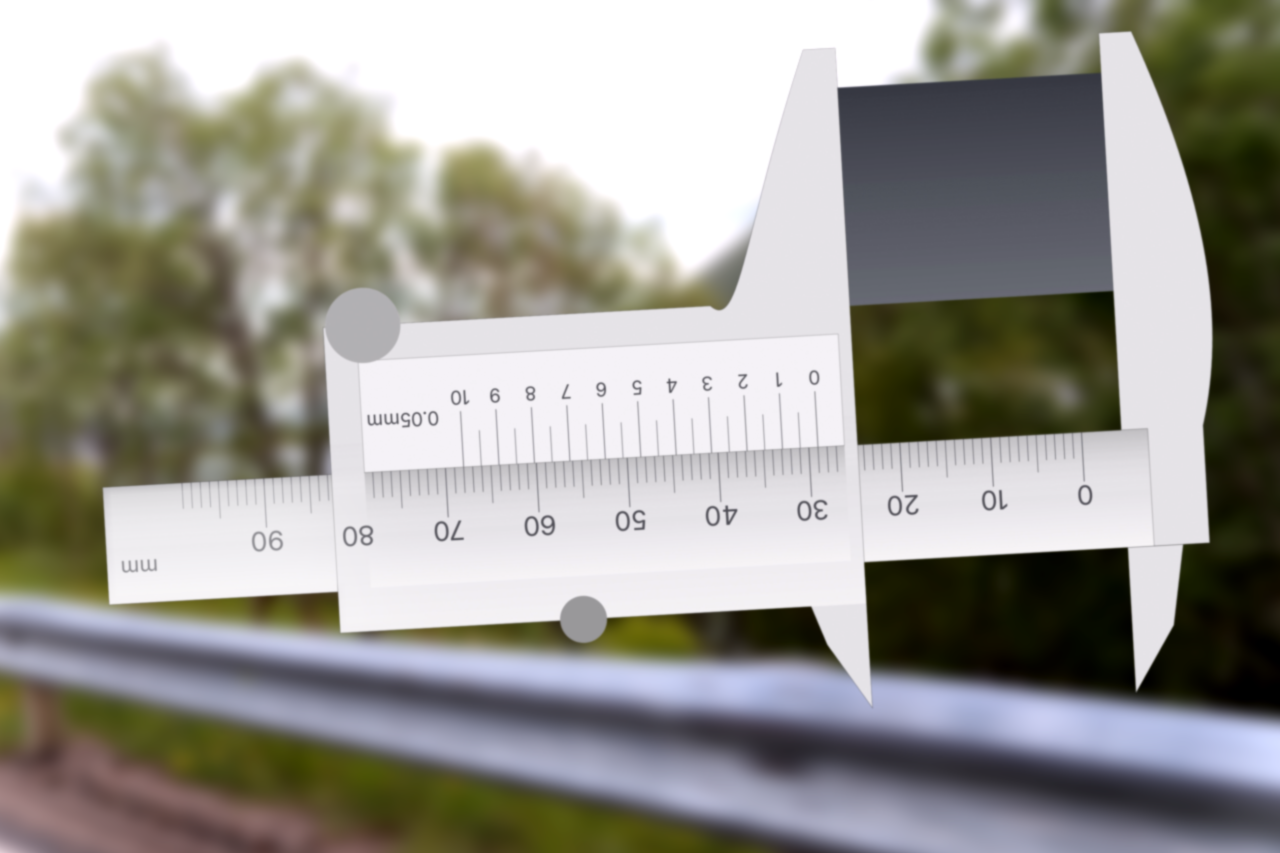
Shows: 29.0 mm
